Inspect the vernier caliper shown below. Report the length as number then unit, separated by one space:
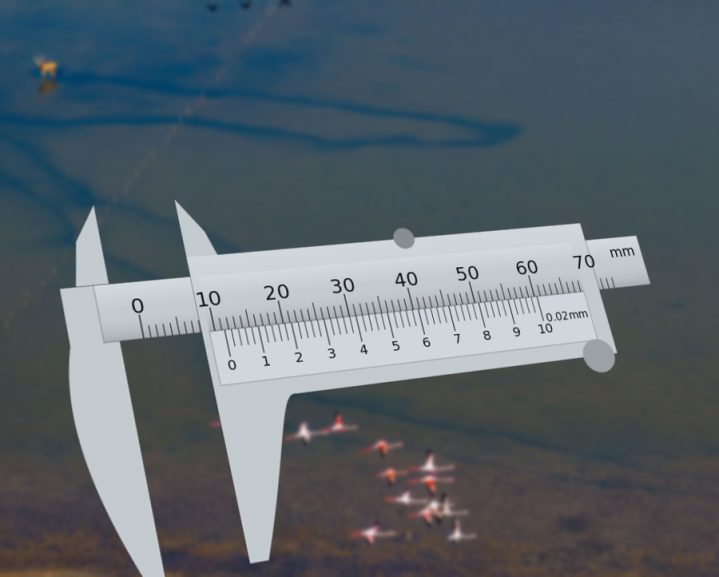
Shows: 11.4 mm
